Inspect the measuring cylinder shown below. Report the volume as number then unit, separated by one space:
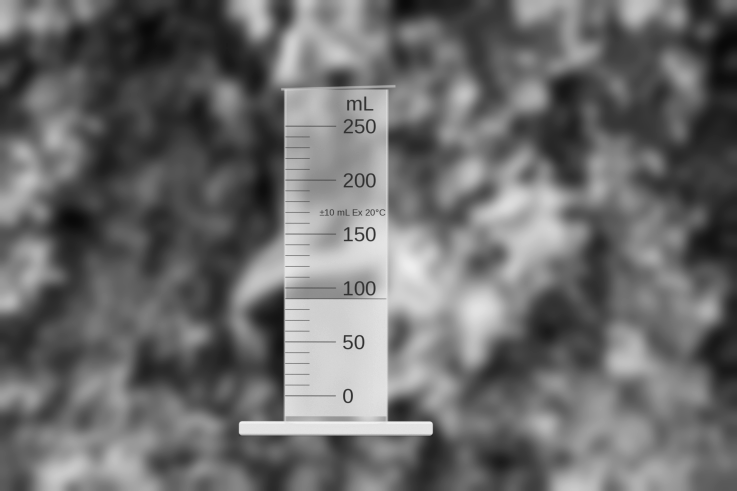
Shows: 90 mL
